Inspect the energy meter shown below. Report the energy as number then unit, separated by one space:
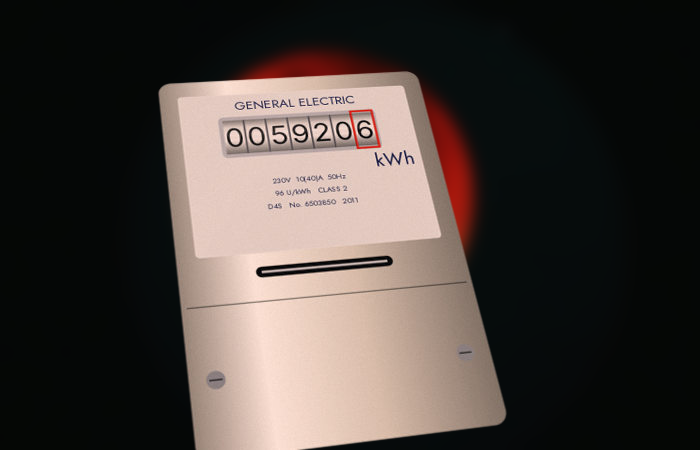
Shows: 5920.6 kWh
